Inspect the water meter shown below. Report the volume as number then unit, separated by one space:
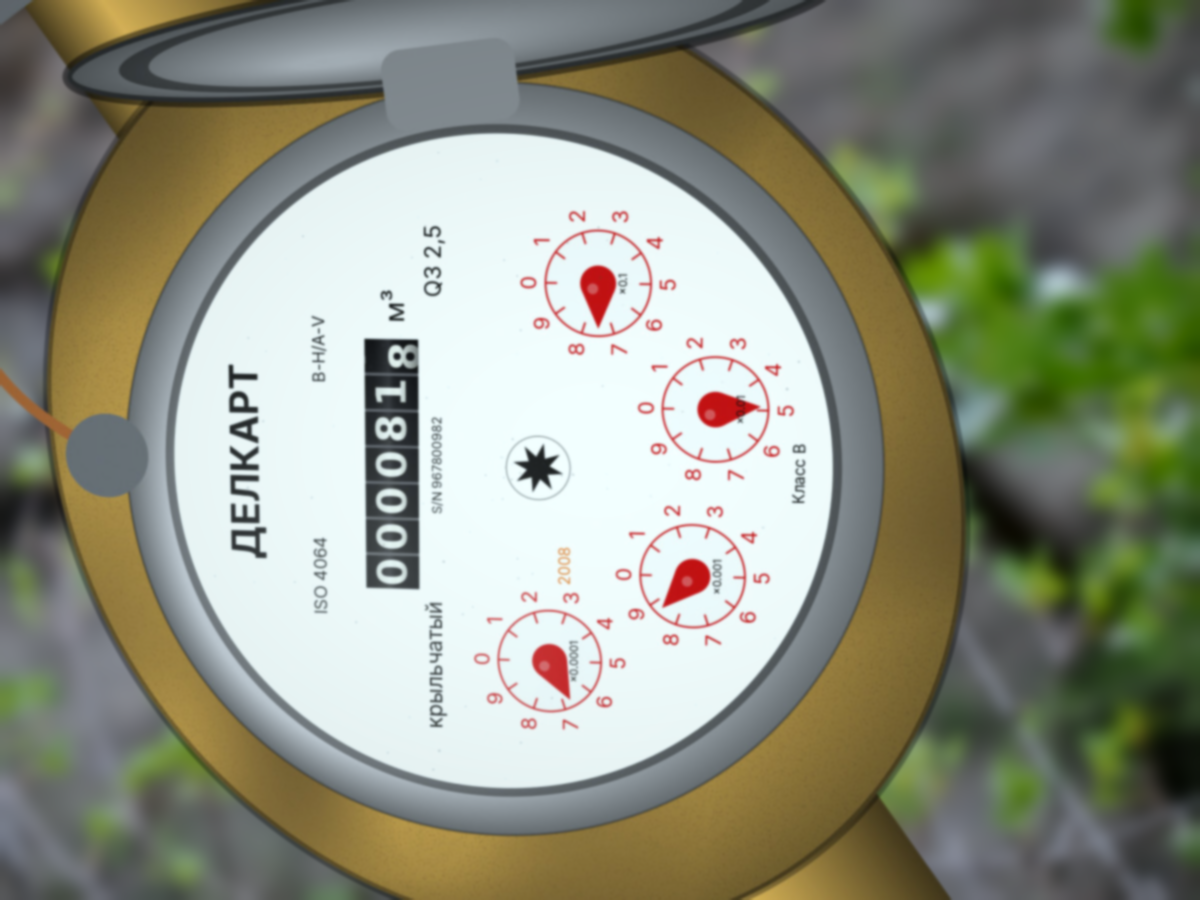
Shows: 817.7486 m³
